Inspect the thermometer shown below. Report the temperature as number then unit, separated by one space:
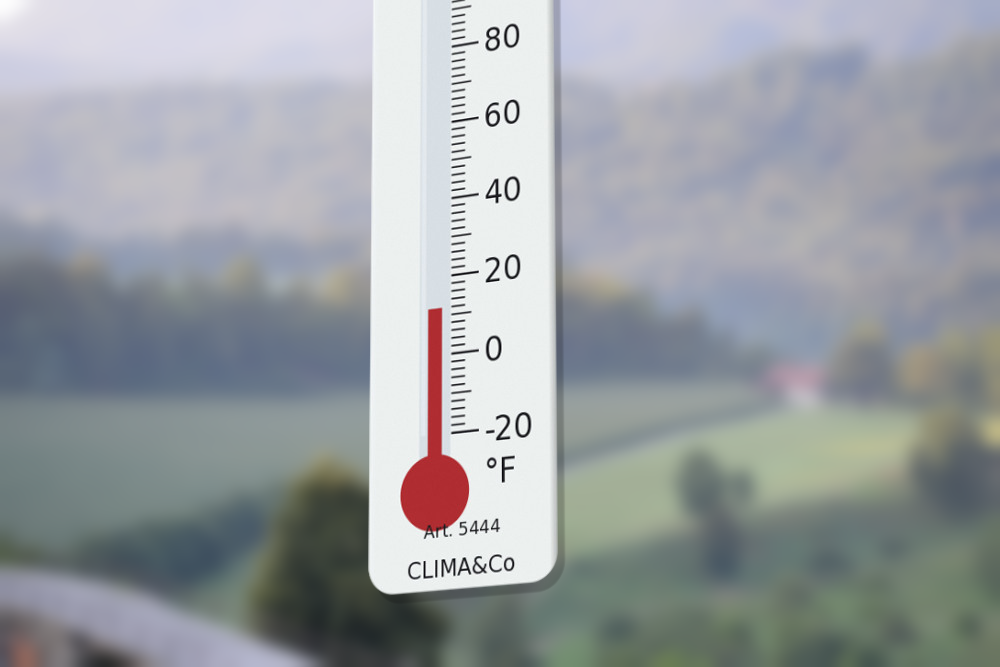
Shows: 12 °F
